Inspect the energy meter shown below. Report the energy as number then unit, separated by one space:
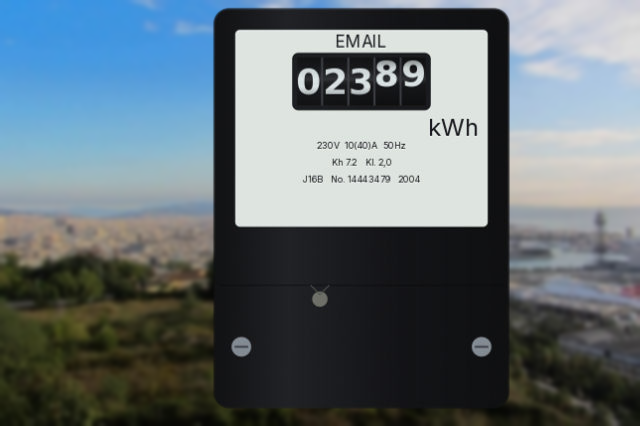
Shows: 2389 kWh
